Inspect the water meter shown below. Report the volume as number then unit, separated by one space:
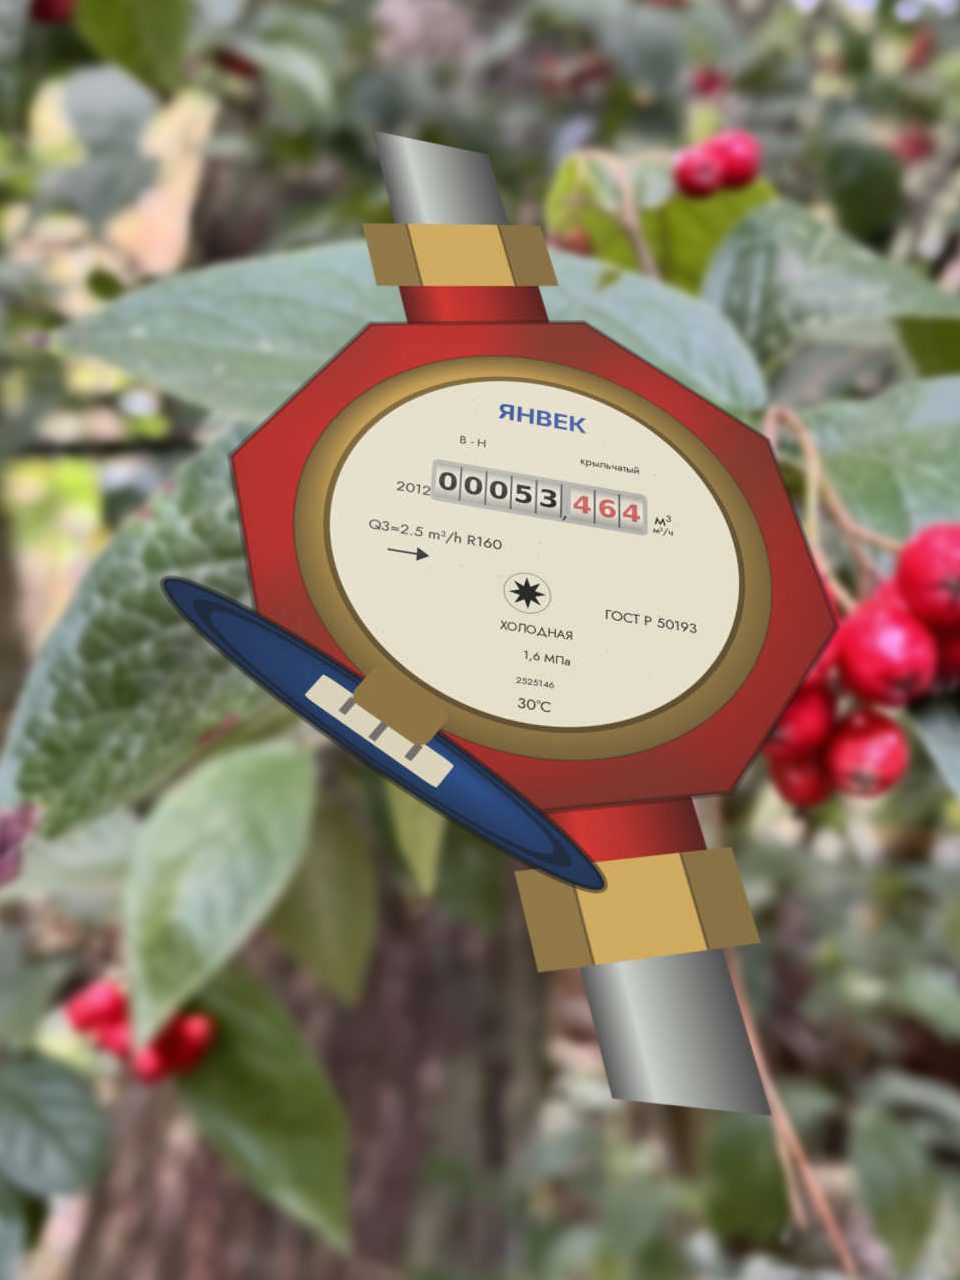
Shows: 53.464 m³
